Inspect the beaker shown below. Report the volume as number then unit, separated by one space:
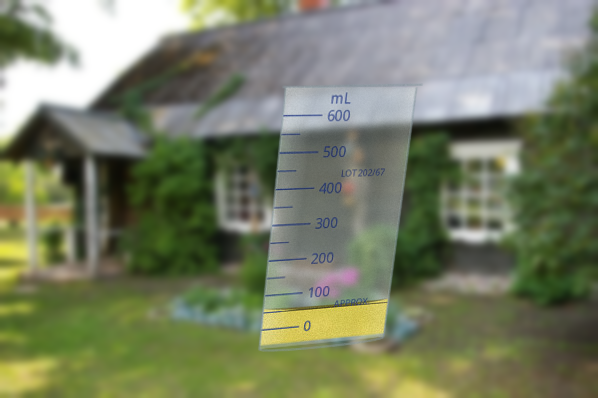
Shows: 50 mL
